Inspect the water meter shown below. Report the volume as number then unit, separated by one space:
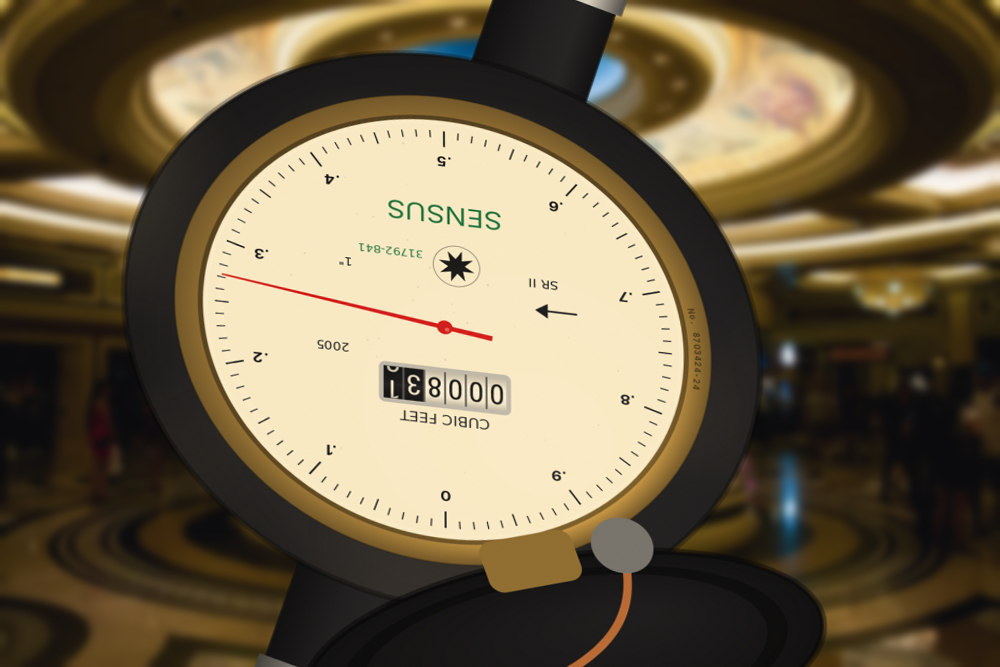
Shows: 831.27 ft³
